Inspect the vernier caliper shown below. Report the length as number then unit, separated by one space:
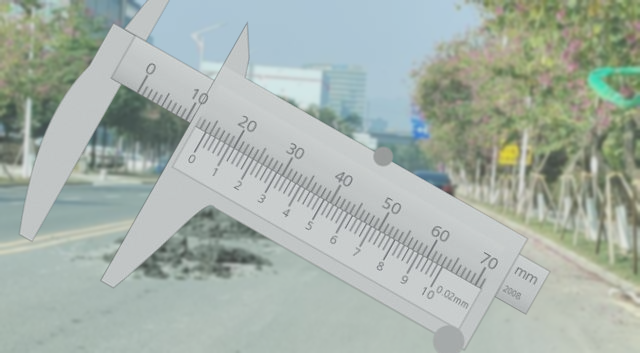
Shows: 14.2 mm
